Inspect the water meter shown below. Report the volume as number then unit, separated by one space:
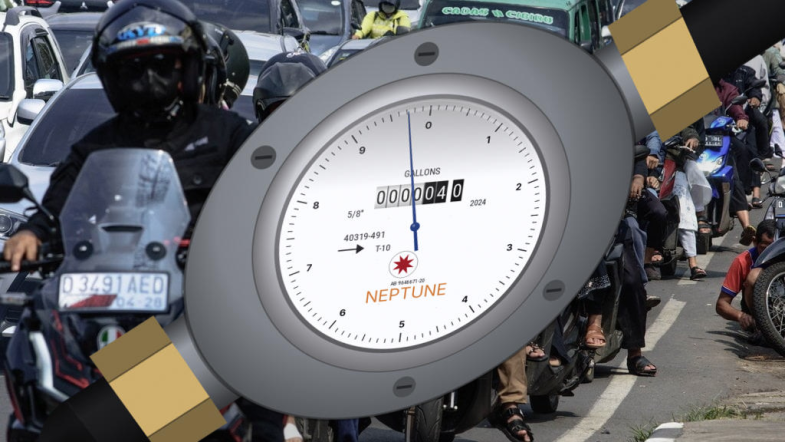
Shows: 39.7 gal
